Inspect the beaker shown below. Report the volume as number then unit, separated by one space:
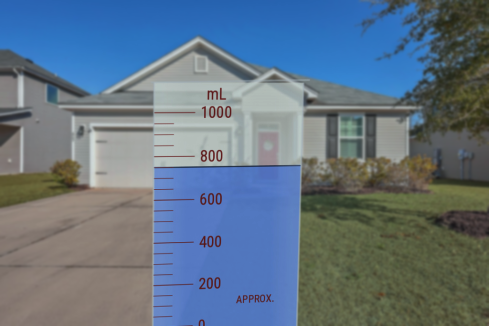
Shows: 750 mL
